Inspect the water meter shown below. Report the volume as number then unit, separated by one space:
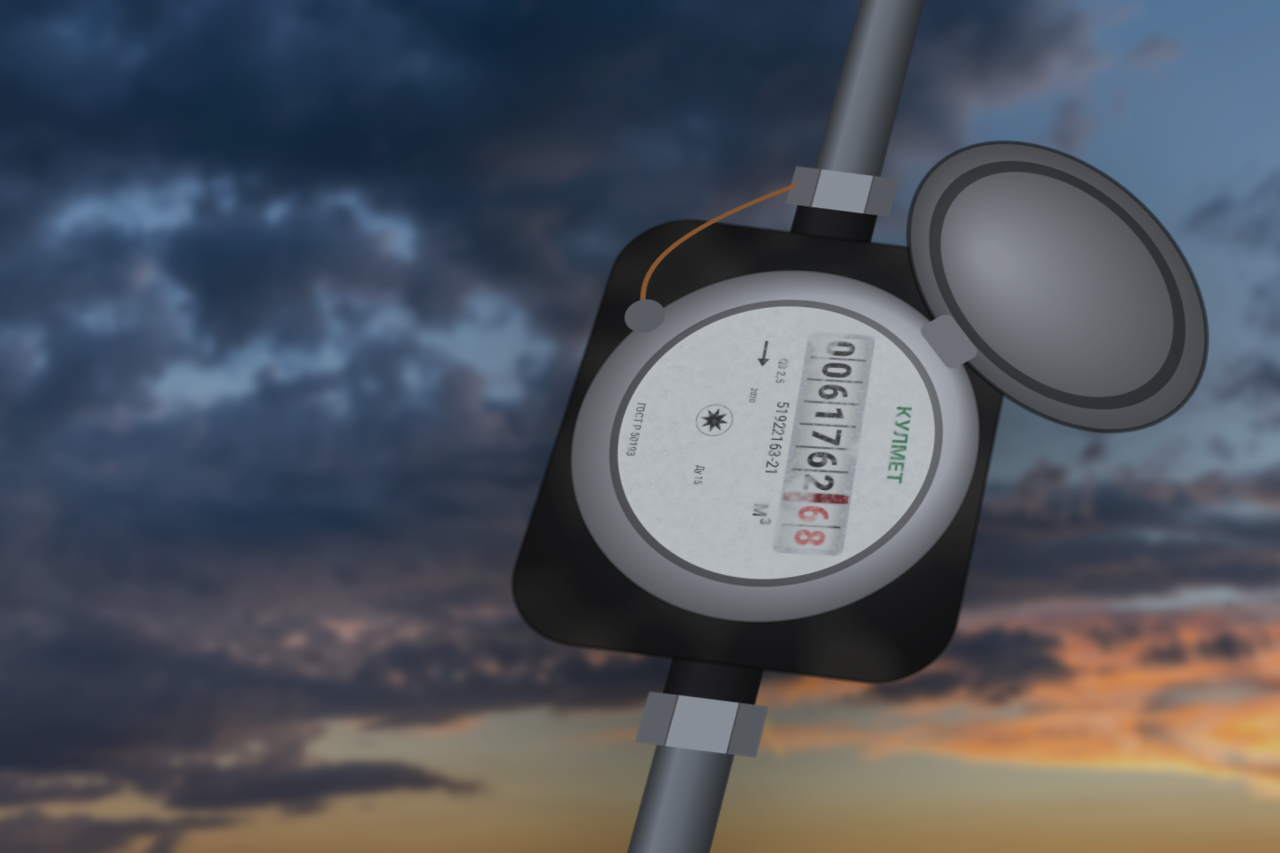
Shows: 61762.68 m³
